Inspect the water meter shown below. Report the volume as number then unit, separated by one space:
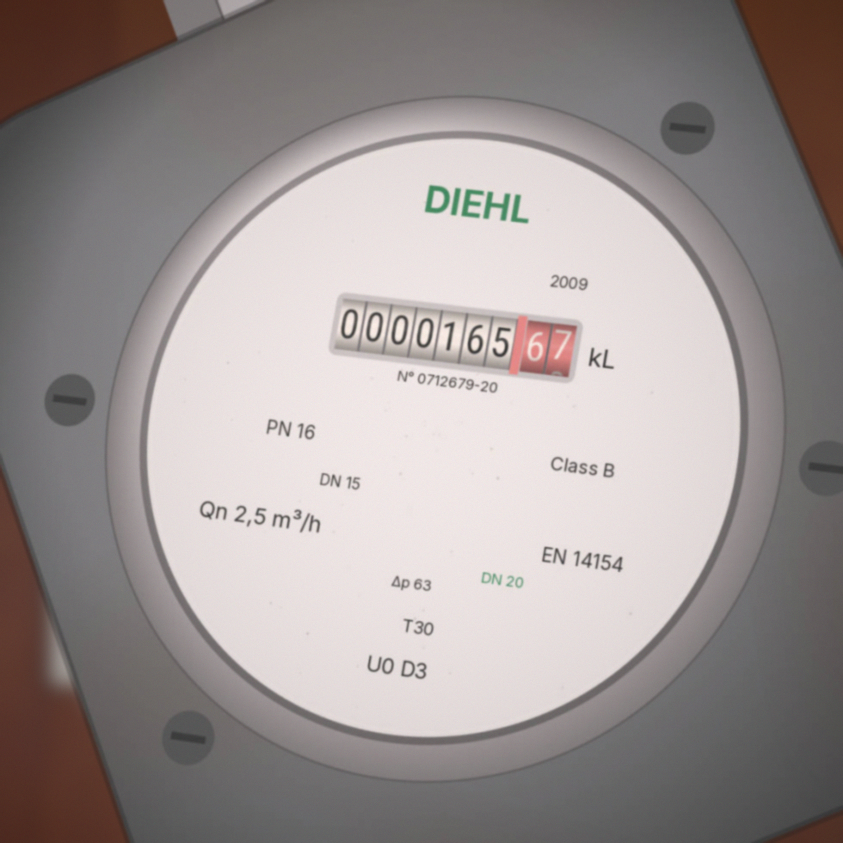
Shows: 165.67 kL
